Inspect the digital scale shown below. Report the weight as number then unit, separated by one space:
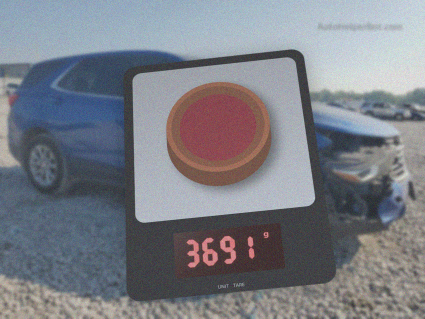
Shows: 3691 g
